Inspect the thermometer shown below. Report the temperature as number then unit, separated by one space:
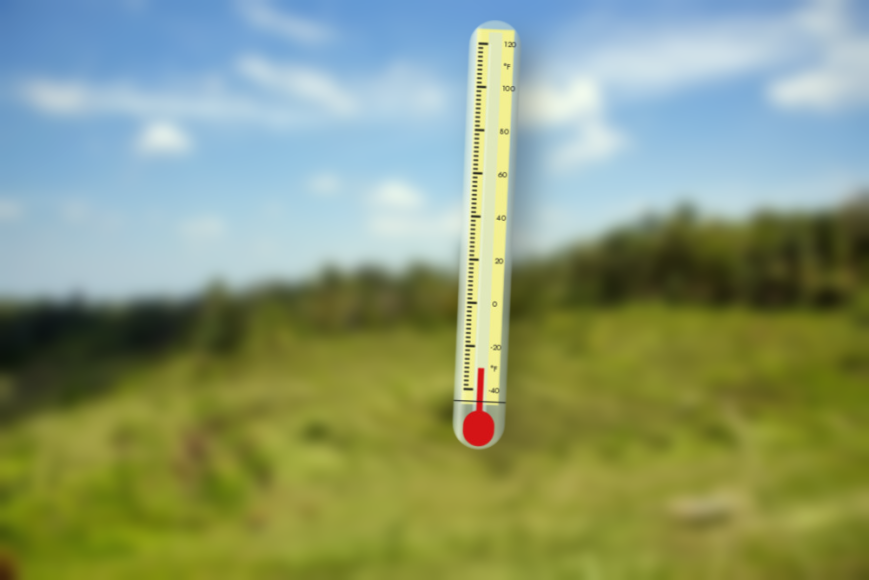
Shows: -30 °F
